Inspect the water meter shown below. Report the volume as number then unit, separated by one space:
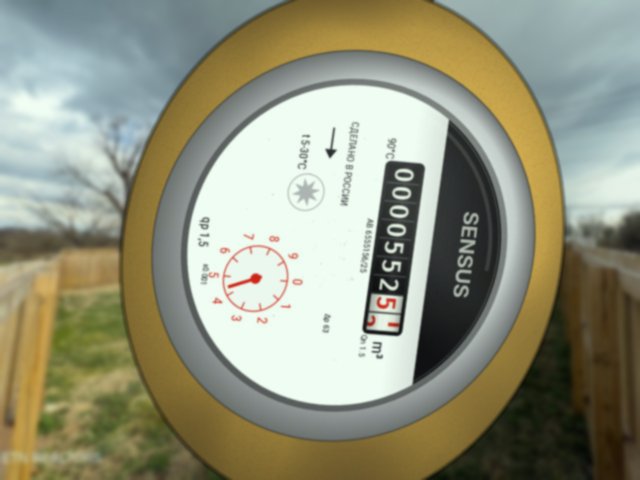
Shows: 552.514 m³
